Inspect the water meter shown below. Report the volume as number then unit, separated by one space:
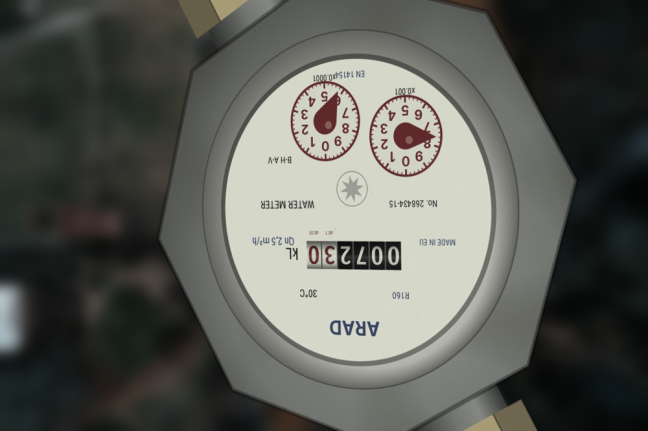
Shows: 72.3075 kL
